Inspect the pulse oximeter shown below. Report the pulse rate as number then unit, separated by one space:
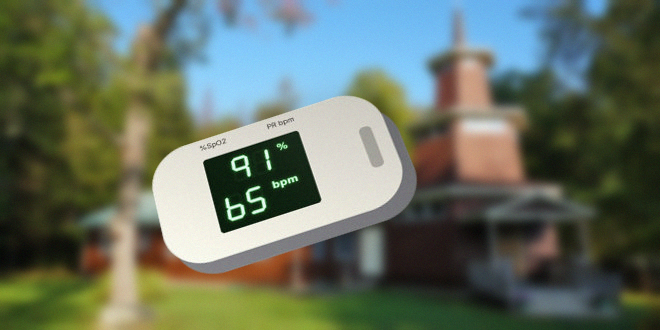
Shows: 65 bpm
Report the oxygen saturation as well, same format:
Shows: 91 %
